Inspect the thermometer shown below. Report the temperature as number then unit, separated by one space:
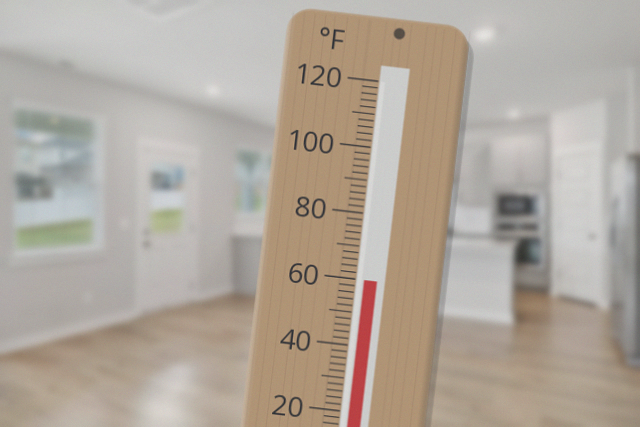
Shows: 60 °F
